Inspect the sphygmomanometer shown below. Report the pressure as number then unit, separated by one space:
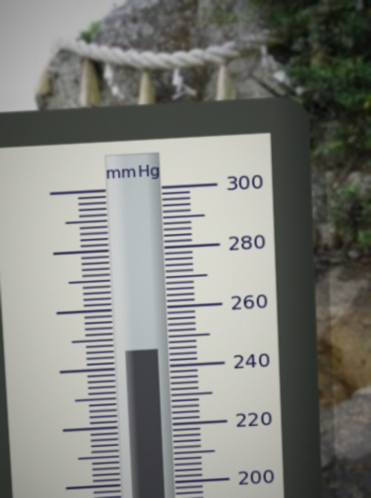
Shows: 246 mmHg
